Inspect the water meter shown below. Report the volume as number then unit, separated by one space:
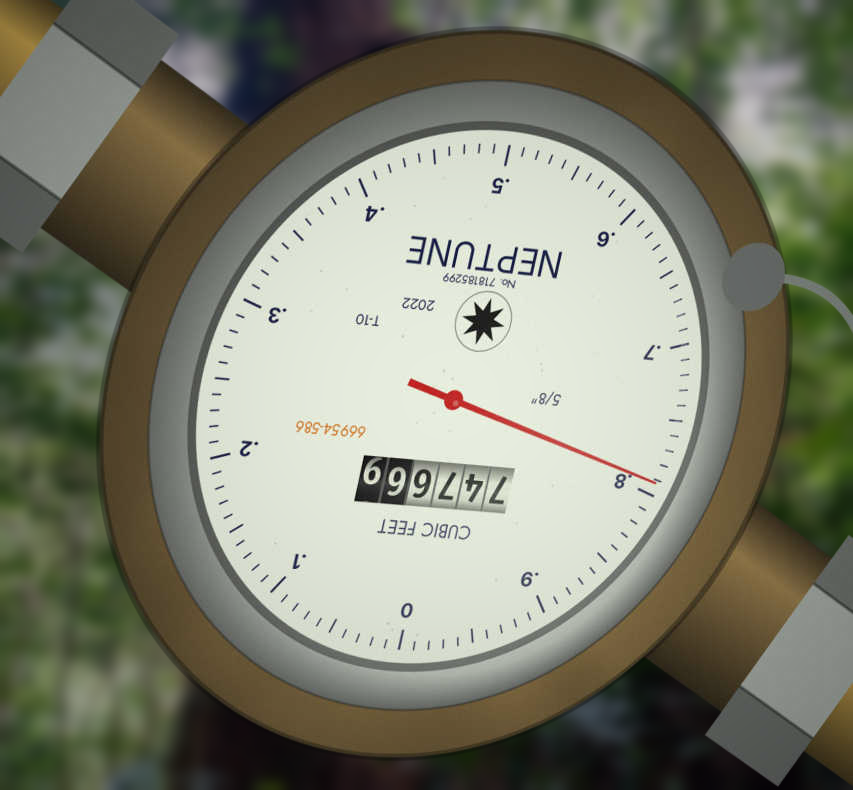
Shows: 747668.79 ft³
